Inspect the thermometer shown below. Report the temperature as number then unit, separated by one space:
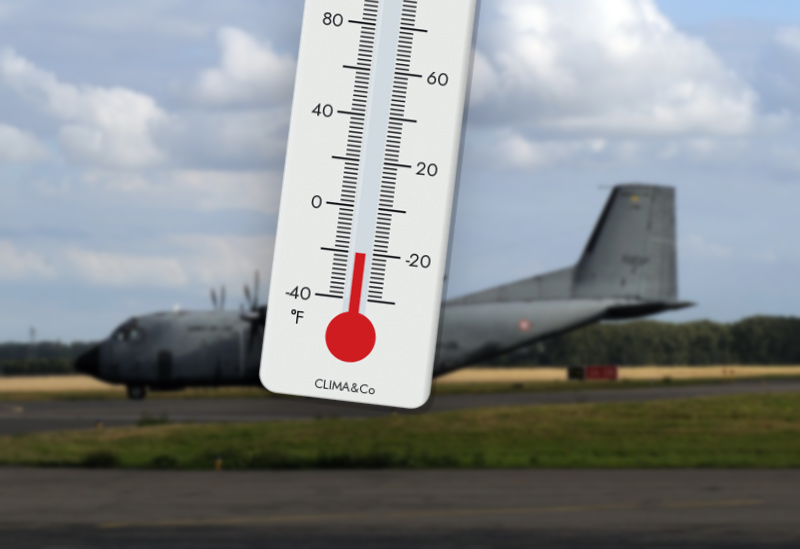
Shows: -20 °F
